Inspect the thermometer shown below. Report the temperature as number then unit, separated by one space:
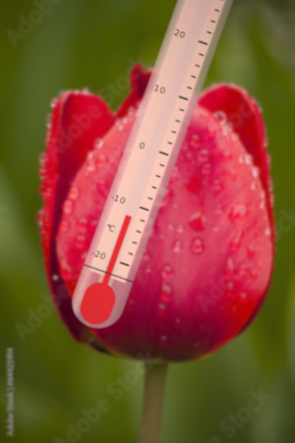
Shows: -12 °C
